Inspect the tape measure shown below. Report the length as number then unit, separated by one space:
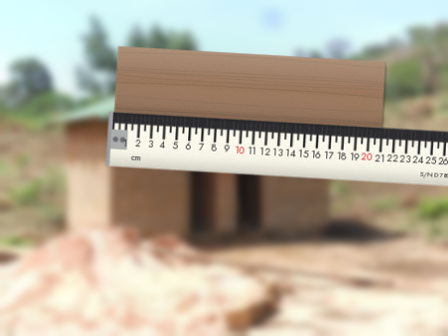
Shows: 21 cm
